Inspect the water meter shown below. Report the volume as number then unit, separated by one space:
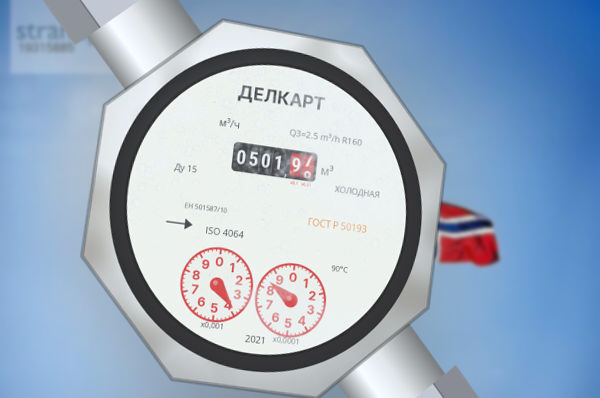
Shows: 501.9738 m³
